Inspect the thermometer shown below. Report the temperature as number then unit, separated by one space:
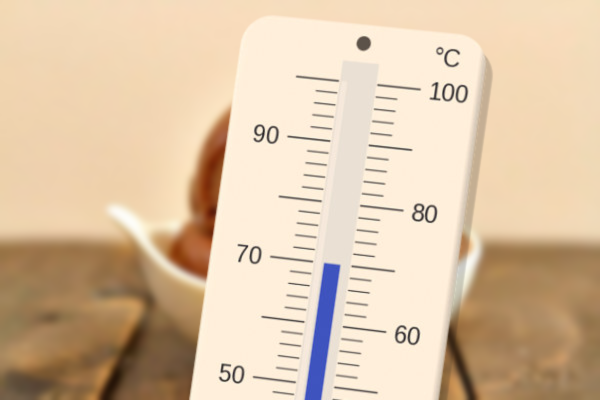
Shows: 70 °C
